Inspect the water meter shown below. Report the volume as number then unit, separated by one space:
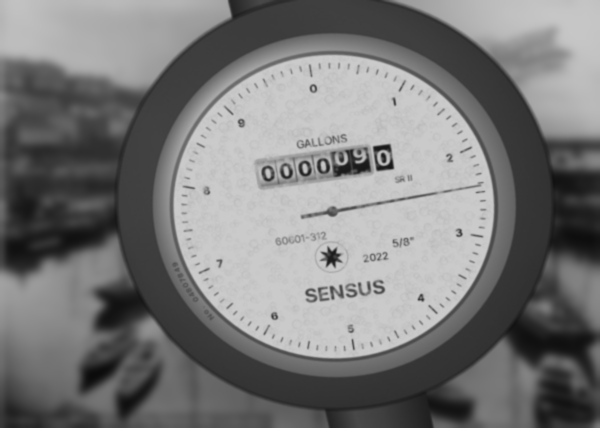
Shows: 92.4 gal
